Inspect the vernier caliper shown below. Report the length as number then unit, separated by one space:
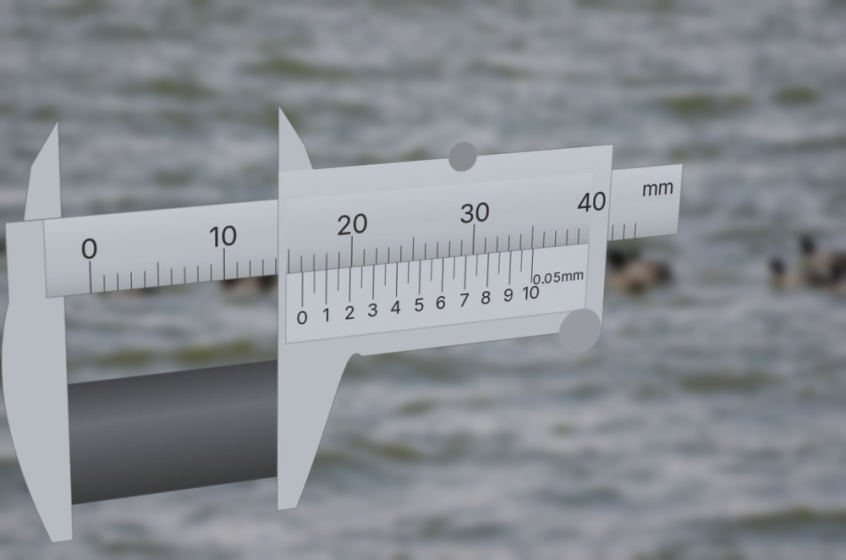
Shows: 16.1 mm
